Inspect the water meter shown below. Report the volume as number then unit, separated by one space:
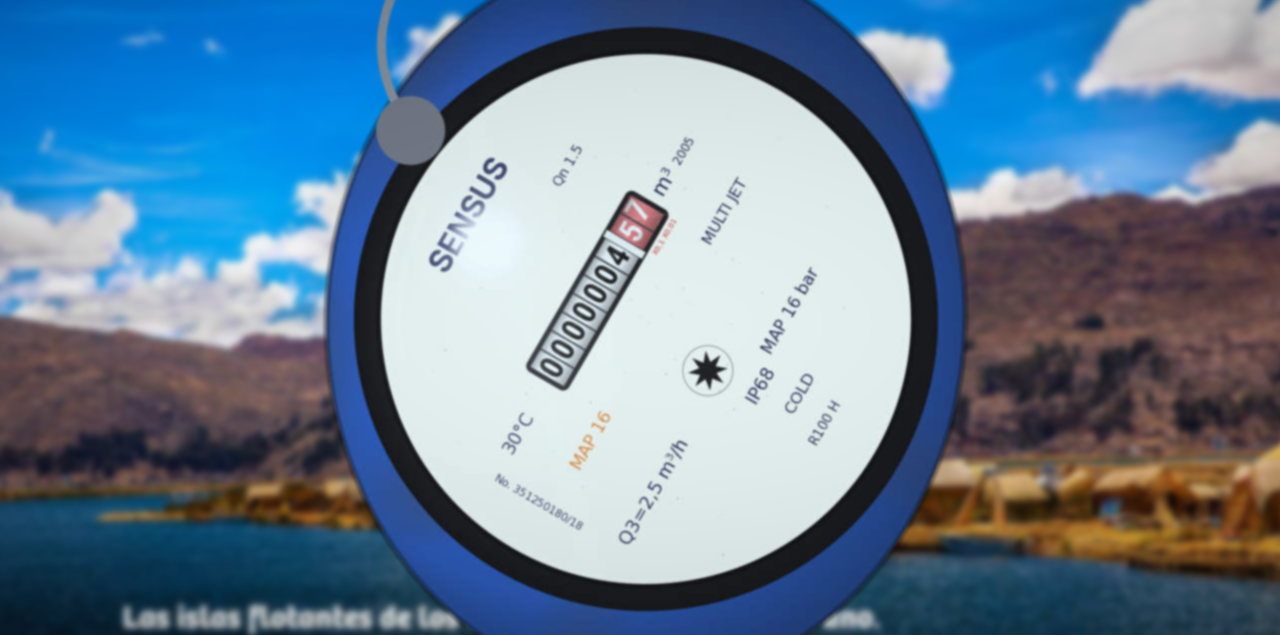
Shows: 4.57 m³
